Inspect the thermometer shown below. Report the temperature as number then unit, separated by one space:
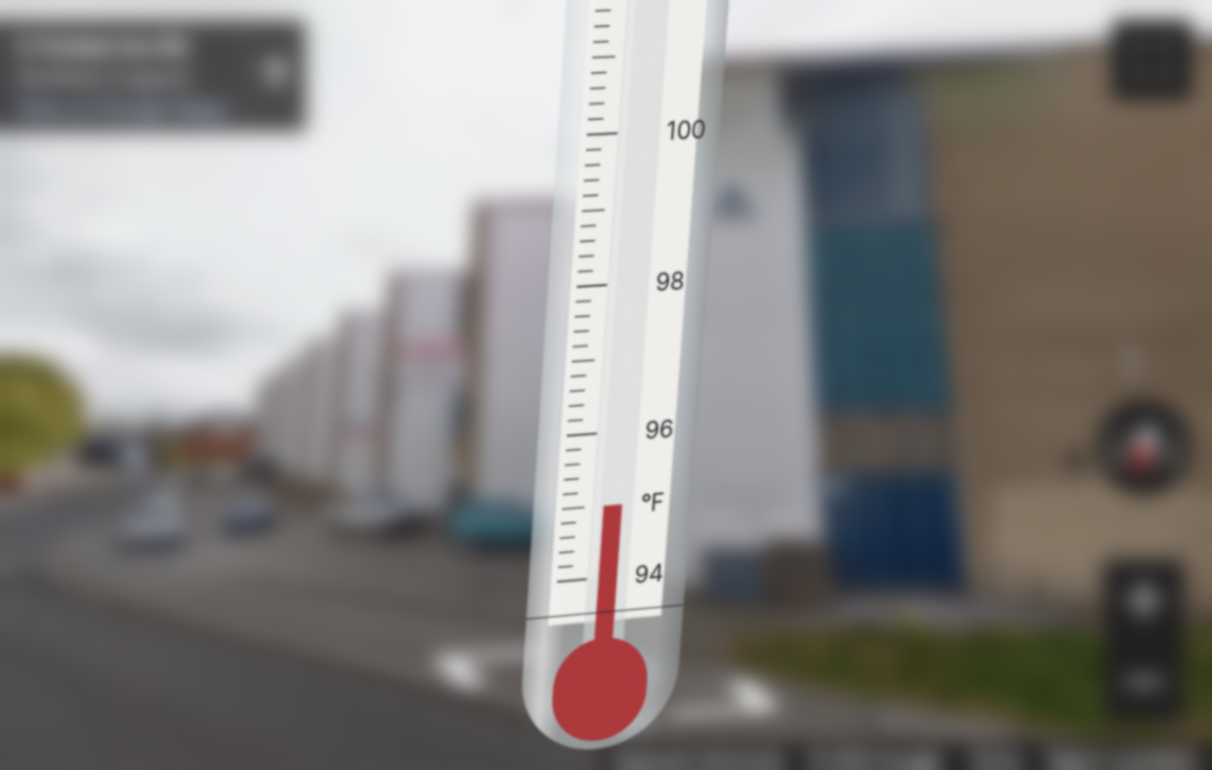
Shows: 95 °F
